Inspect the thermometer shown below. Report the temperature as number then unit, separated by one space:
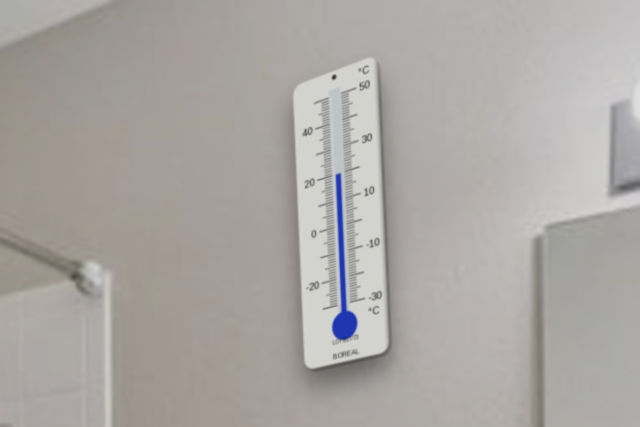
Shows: 20 °C
